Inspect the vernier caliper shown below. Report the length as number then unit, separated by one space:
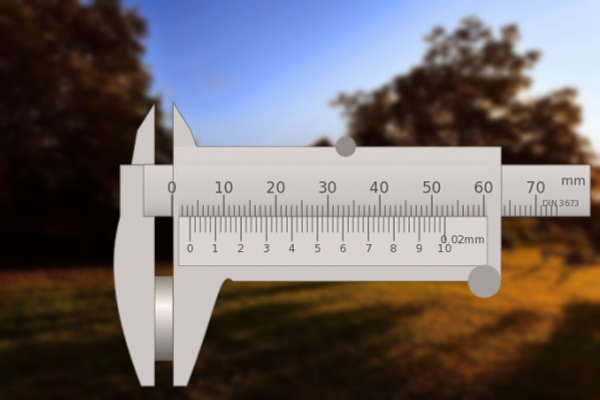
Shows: 3.5 mm
